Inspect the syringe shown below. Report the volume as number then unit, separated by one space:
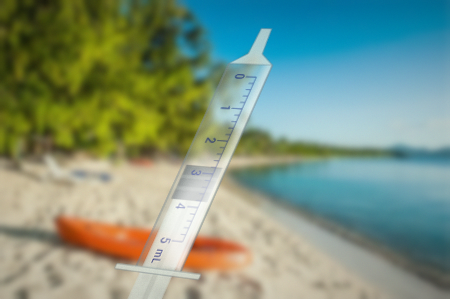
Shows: 2.8 mL
